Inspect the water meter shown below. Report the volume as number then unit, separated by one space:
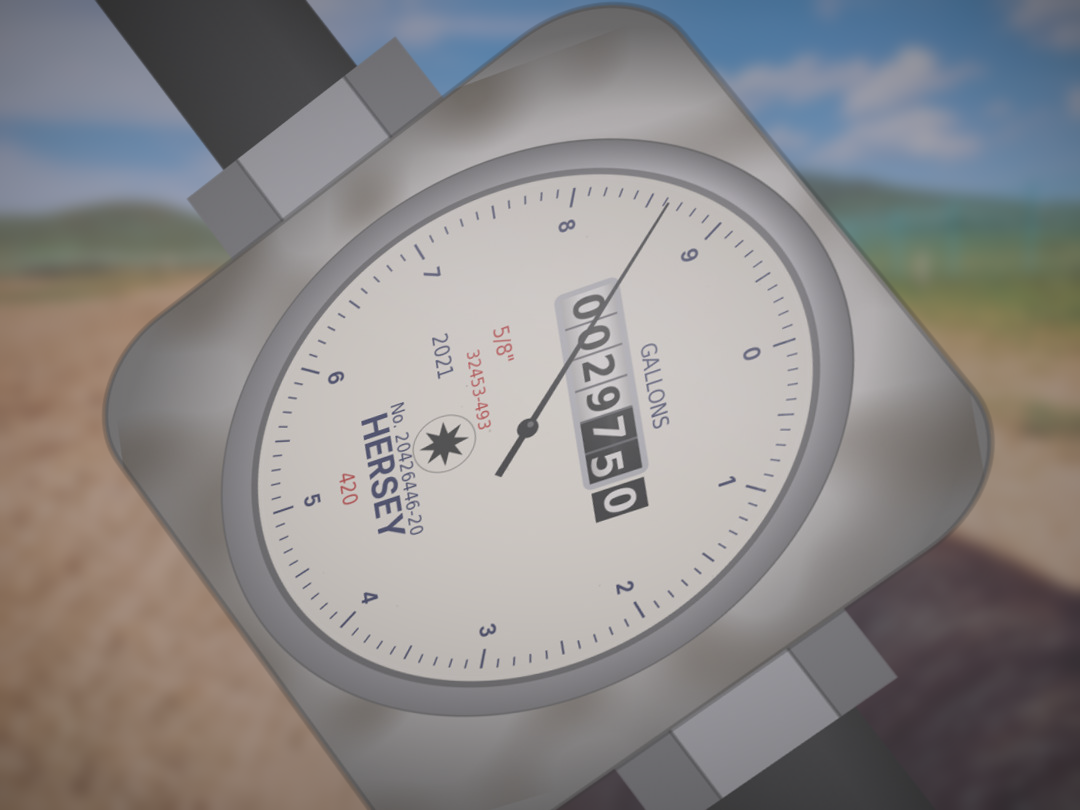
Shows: 29748.6 gal
